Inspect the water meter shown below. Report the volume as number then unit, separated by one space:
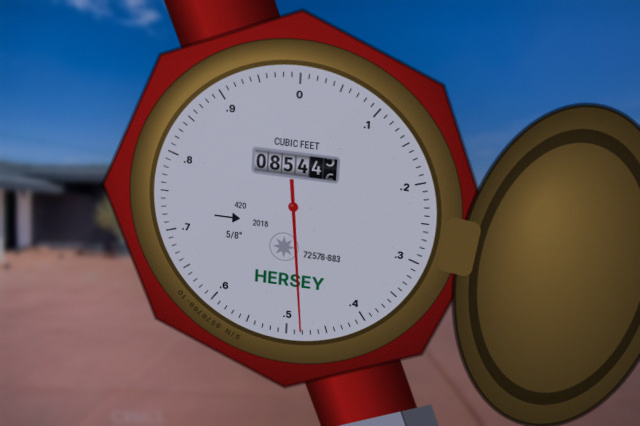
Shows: 85445.48 ft³
